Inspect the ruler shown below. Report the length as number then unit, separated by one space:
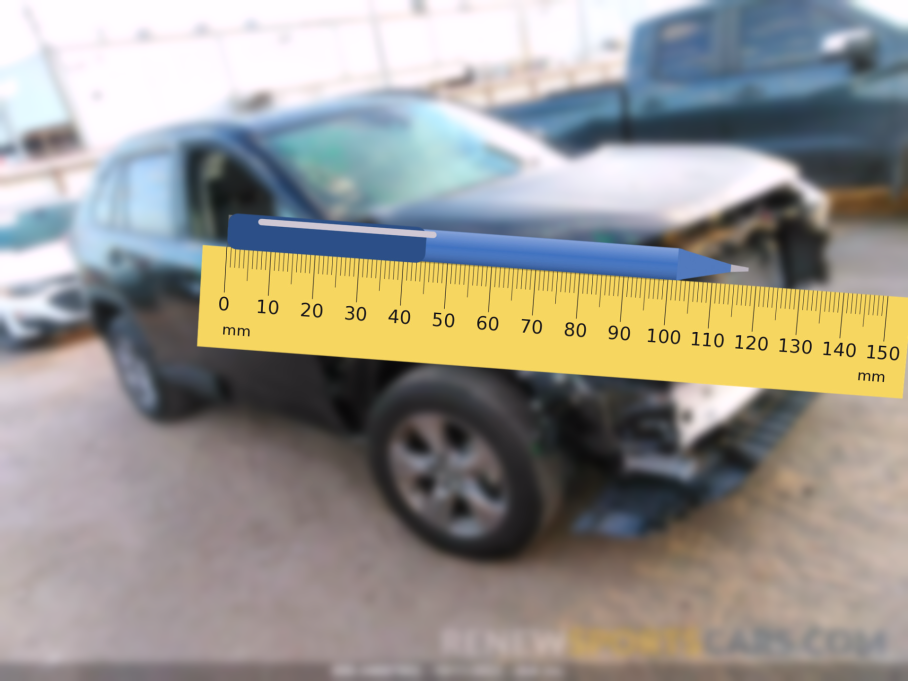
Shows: 118 mm
